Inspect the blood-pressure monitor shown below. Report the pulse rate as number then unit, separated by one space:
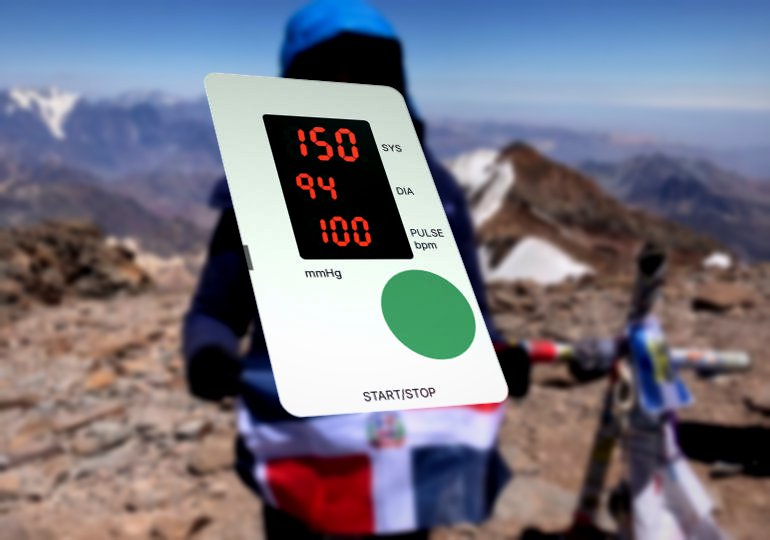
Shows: 100 bpm
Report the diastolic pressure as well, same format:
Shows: 94 mmHg
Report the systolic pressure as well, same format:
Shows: 150 mmHg
